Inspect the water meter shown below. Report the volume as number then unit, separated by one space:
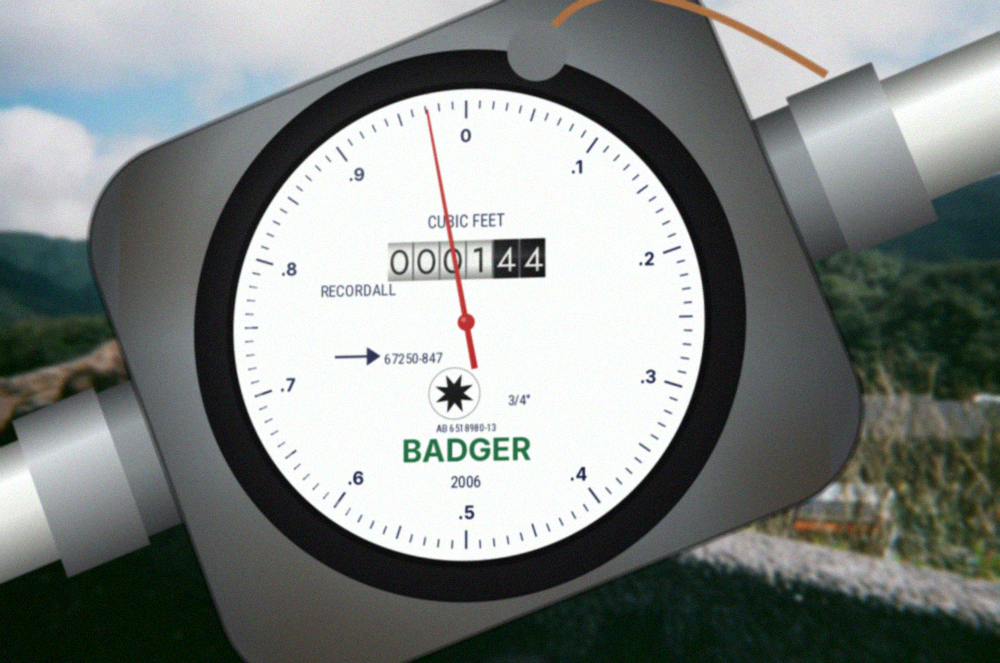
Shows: 143.97 ft³
